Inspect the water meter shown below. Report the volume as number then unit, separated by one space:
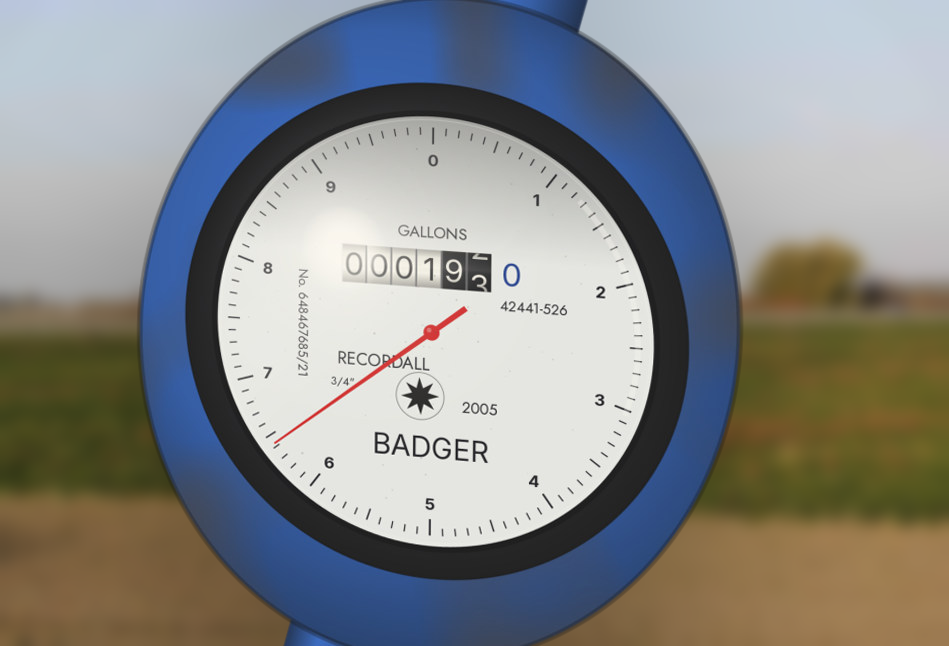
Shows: 1926.4 gal
